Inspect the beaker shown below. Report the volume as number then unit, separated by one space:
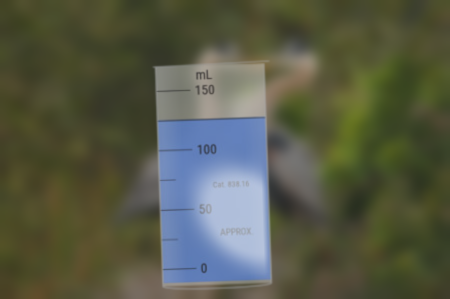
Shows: 125 mL
